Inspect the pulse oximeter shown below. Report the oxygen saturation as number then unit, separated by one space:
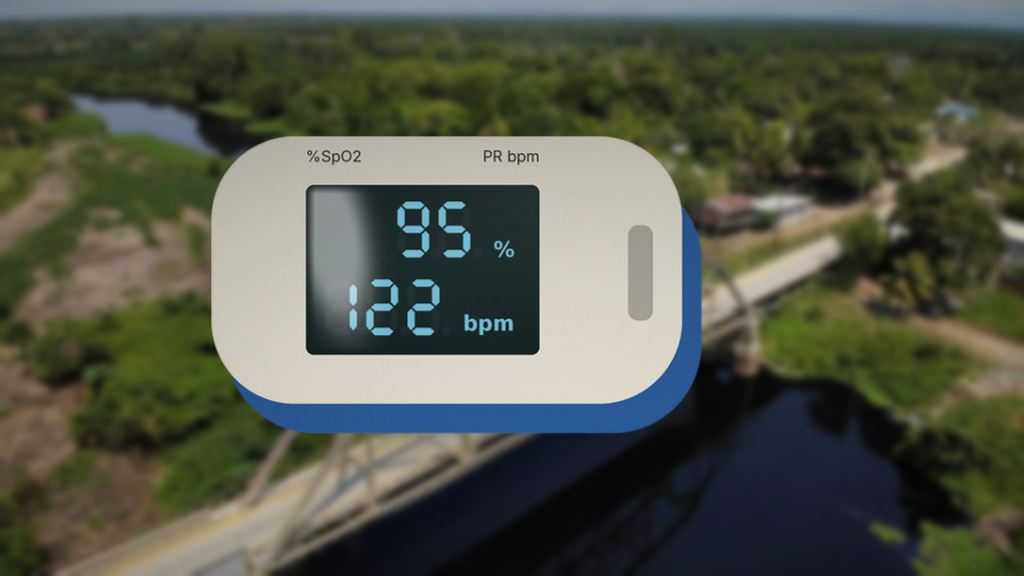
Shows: 95 %
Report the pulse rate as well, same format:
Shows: 122 bpm
